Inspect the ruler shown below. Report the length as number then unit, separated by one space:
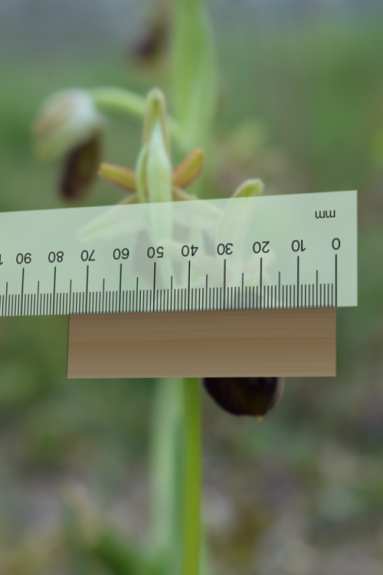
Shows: 75 mm
